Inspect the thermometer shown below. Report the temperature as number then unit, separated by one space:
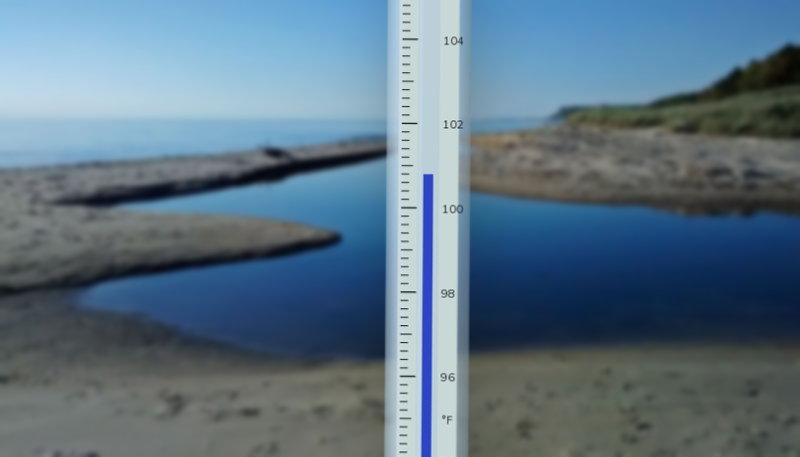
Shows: 100.8 °F
